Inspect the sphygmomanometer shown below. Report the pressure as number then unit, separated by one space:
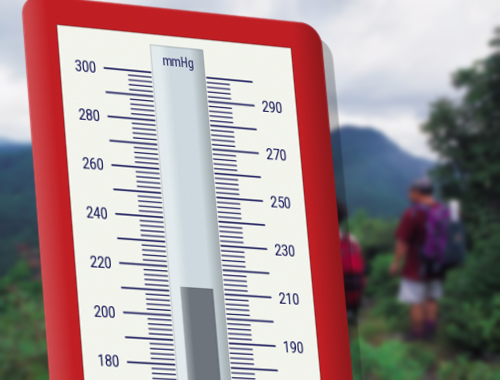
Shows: 212 mmHg
